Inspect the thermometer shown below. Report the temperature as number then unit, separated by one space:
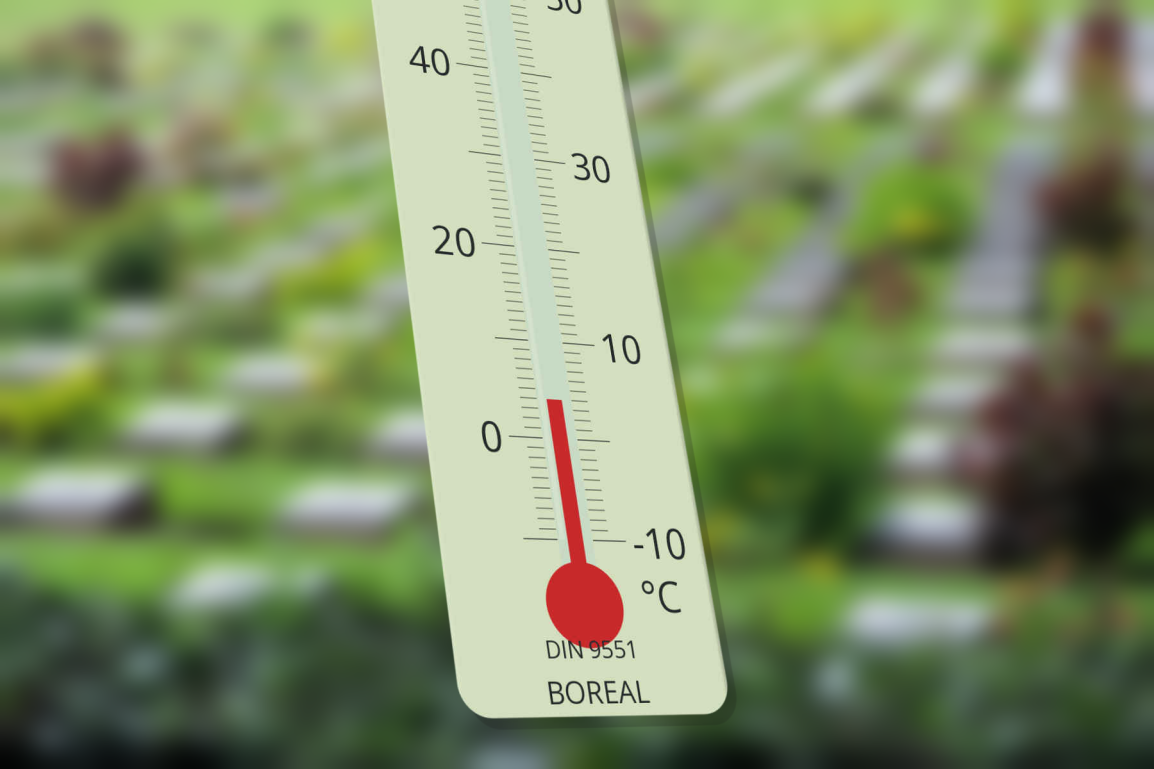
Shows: 4 °C
